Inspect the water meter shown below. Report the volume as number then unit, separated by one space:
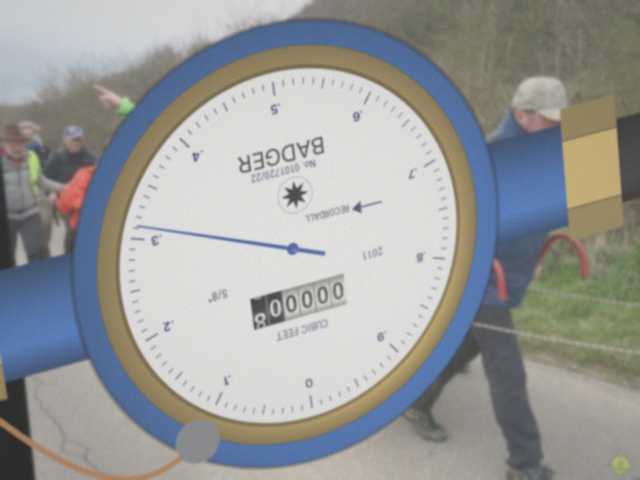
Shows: 8.31 ft³
